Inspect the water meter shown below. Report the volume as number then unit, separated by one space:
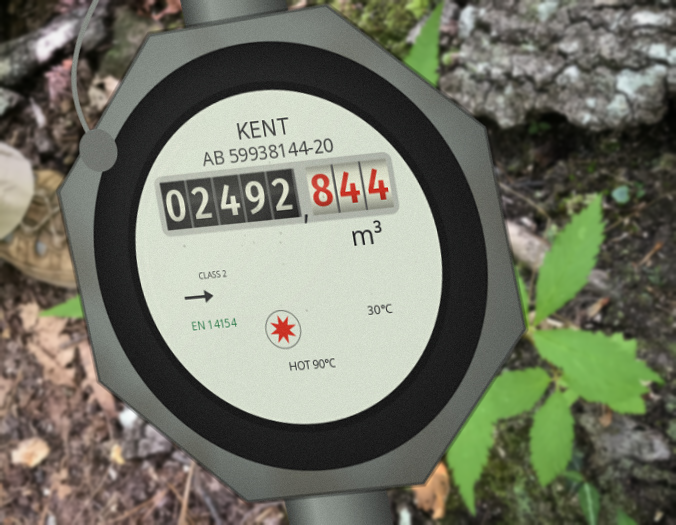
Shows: 2492.844 m³
